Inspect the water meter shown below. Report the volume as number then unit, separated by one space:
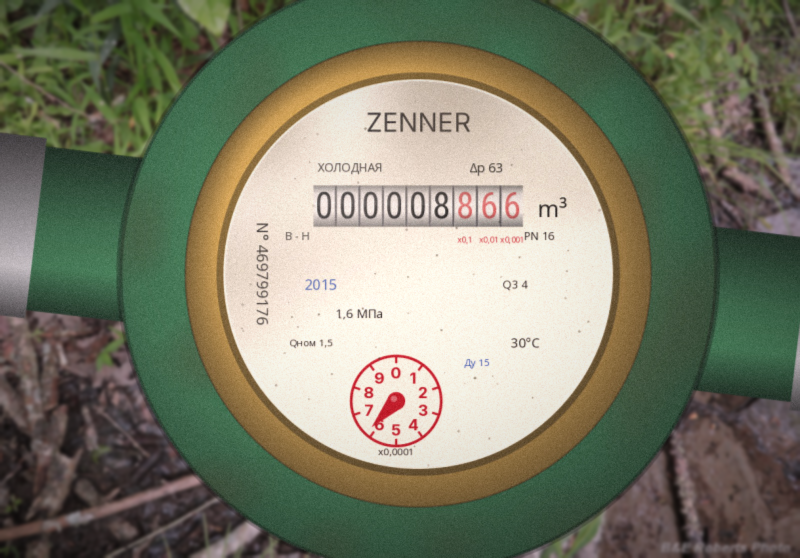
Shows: 8.8666 m³
